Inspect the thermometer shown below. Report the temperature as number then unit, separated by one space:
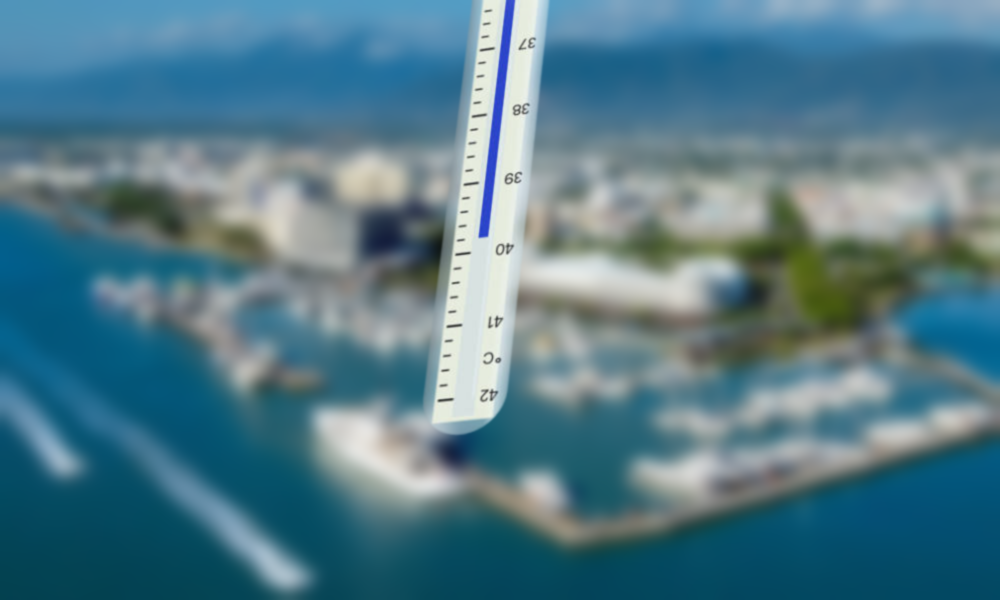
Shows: 39.8 °C
